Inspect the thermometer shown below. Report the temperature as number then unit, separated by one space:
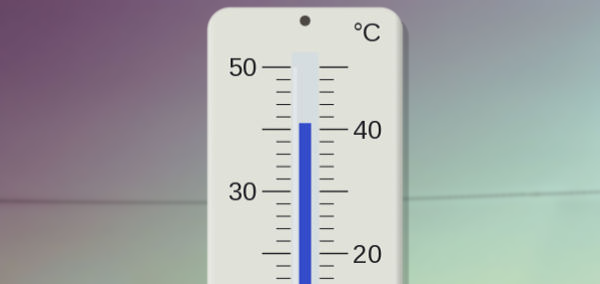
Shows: 41 °C
